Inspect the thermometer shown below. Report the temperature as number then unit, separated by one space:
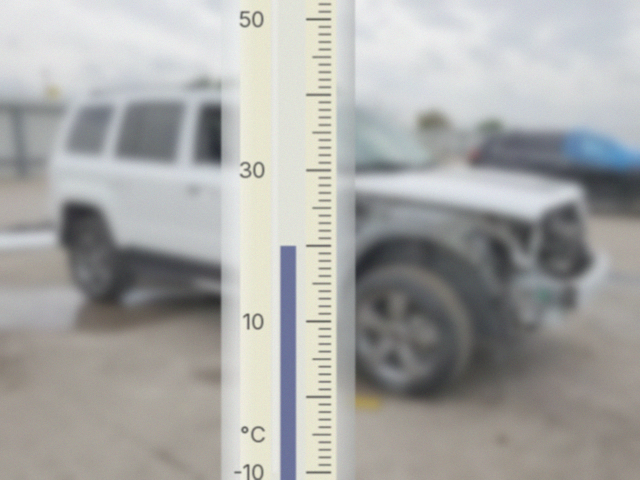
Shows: 20 °C
